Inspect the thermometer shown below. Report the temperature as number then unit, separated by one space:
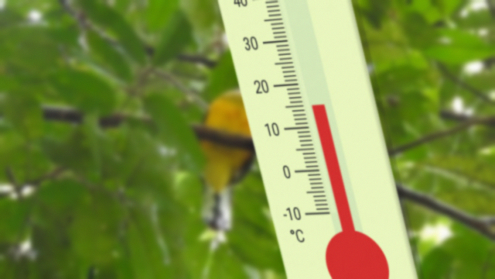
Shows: 15 °C
